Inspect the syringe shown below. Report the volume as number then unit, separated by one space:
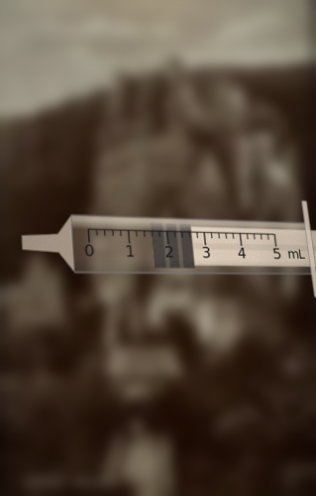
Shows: 1.6 mL
